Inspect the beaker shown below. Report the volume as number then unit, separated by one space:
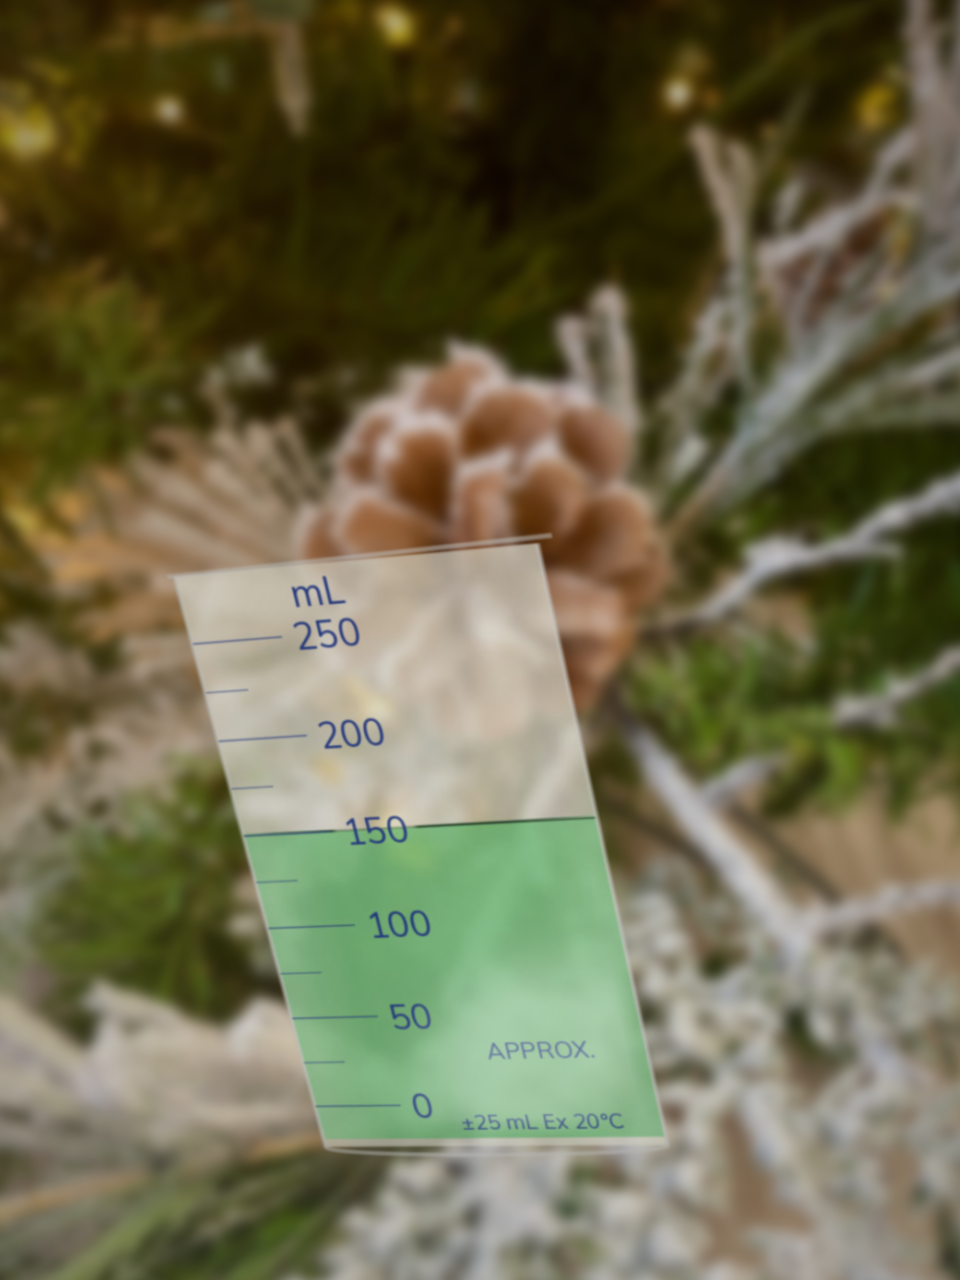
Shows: 150 mL
